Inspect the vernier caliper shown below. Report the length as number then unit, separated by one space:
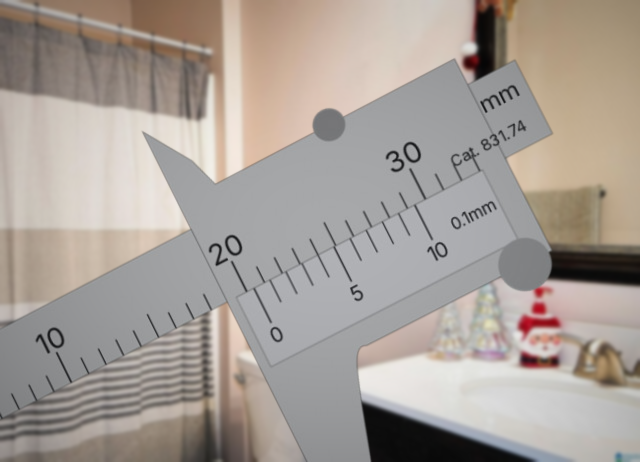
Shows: 20.4 mm
